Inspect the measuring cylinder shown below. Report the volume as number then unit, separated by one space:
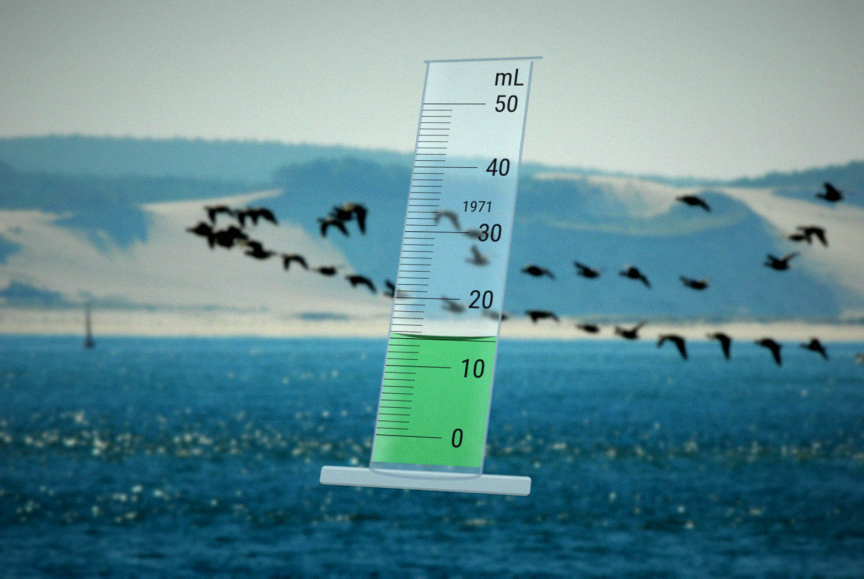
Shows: 14 mL
